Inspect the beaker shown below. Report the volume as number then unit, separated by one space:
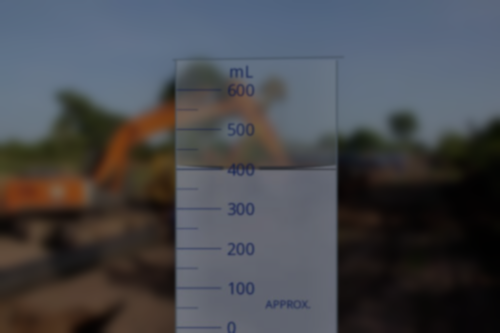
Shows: 400 mL
